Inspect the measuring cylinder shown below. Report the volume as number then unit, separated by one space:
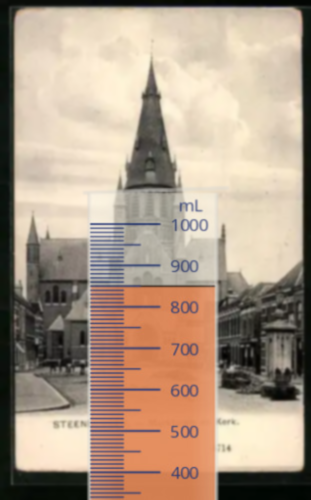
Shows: 850 mL
